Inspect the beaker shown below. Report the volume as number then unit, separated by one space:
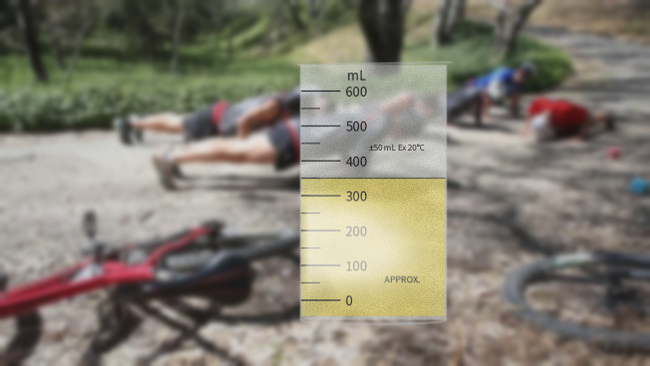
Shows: 350 mL
